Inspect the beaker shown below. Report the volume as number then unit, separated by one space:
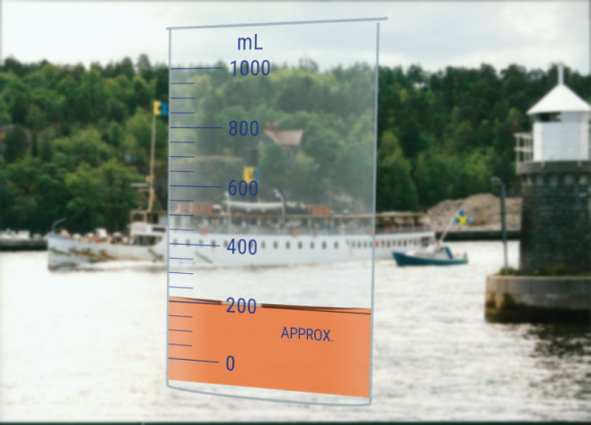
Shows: 200 mL
